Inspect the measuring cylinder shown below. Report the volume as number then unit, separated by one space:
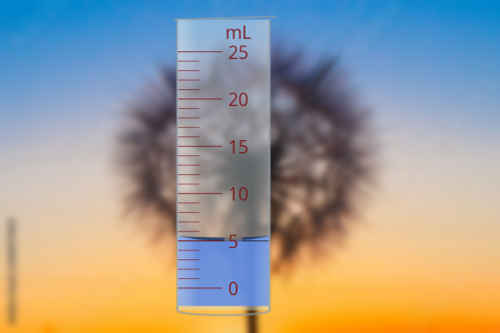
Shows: 5 mL
